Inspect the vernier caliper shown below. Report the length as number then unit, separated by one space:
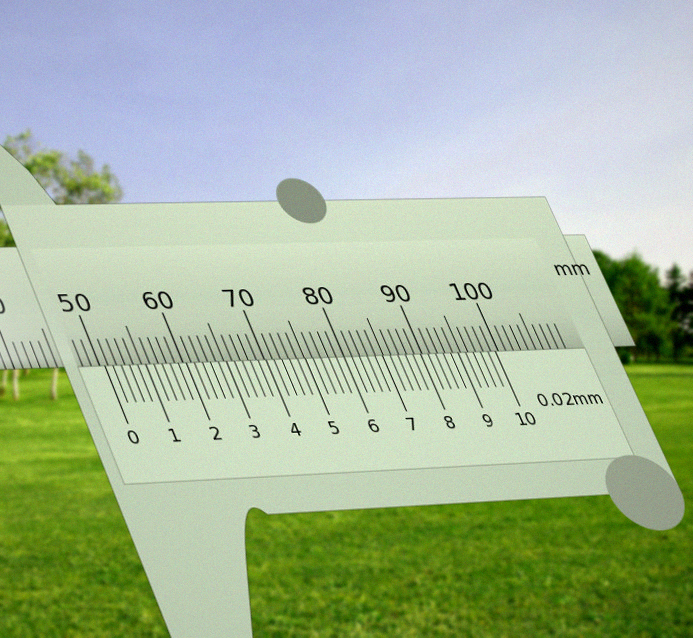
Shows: 50.6 mm
